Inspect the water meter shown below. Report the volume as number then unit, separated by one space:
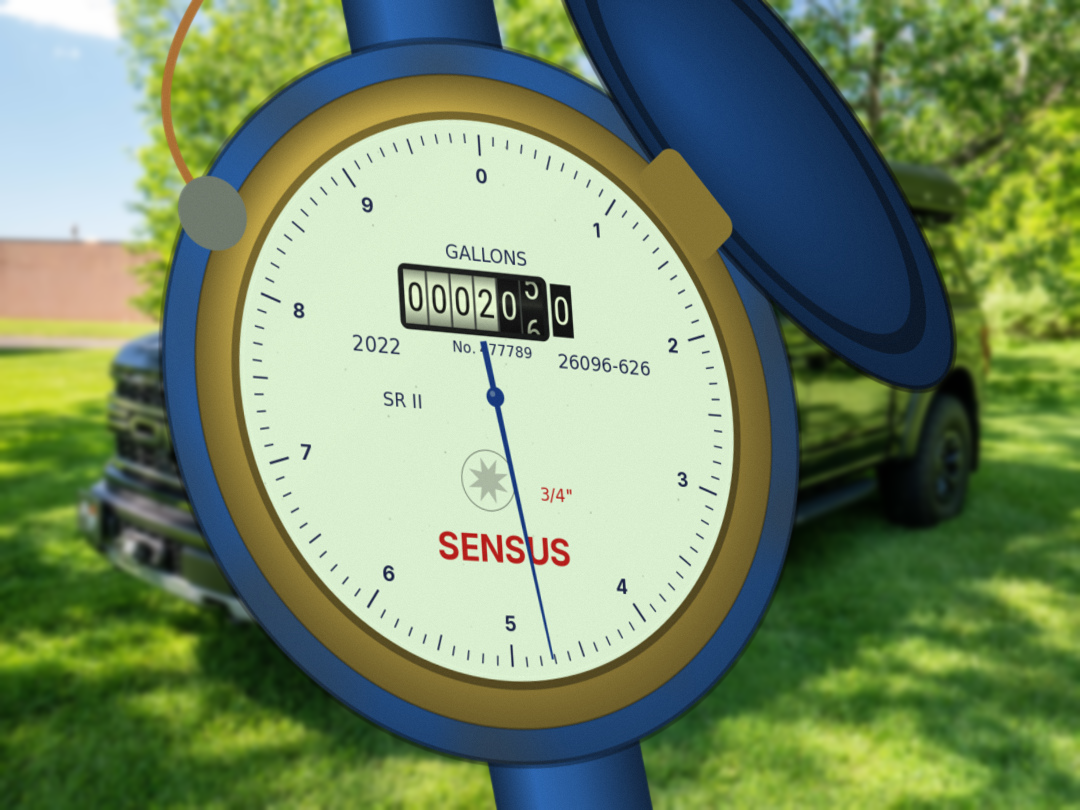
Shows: 2054.7 gal
